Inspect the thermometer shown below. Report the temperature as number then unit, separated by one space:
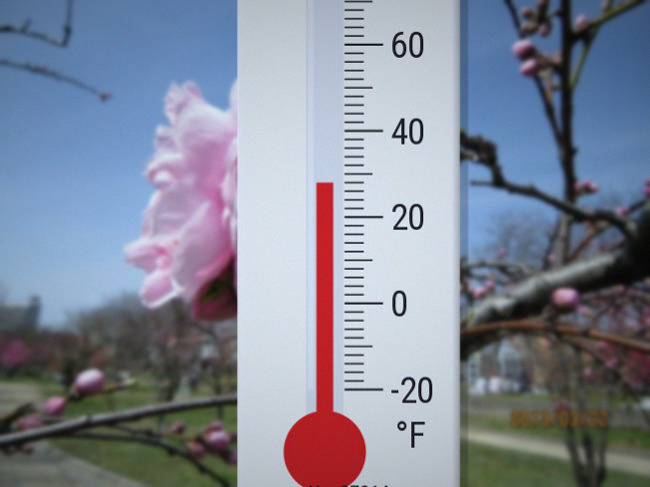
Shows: 28 °F
